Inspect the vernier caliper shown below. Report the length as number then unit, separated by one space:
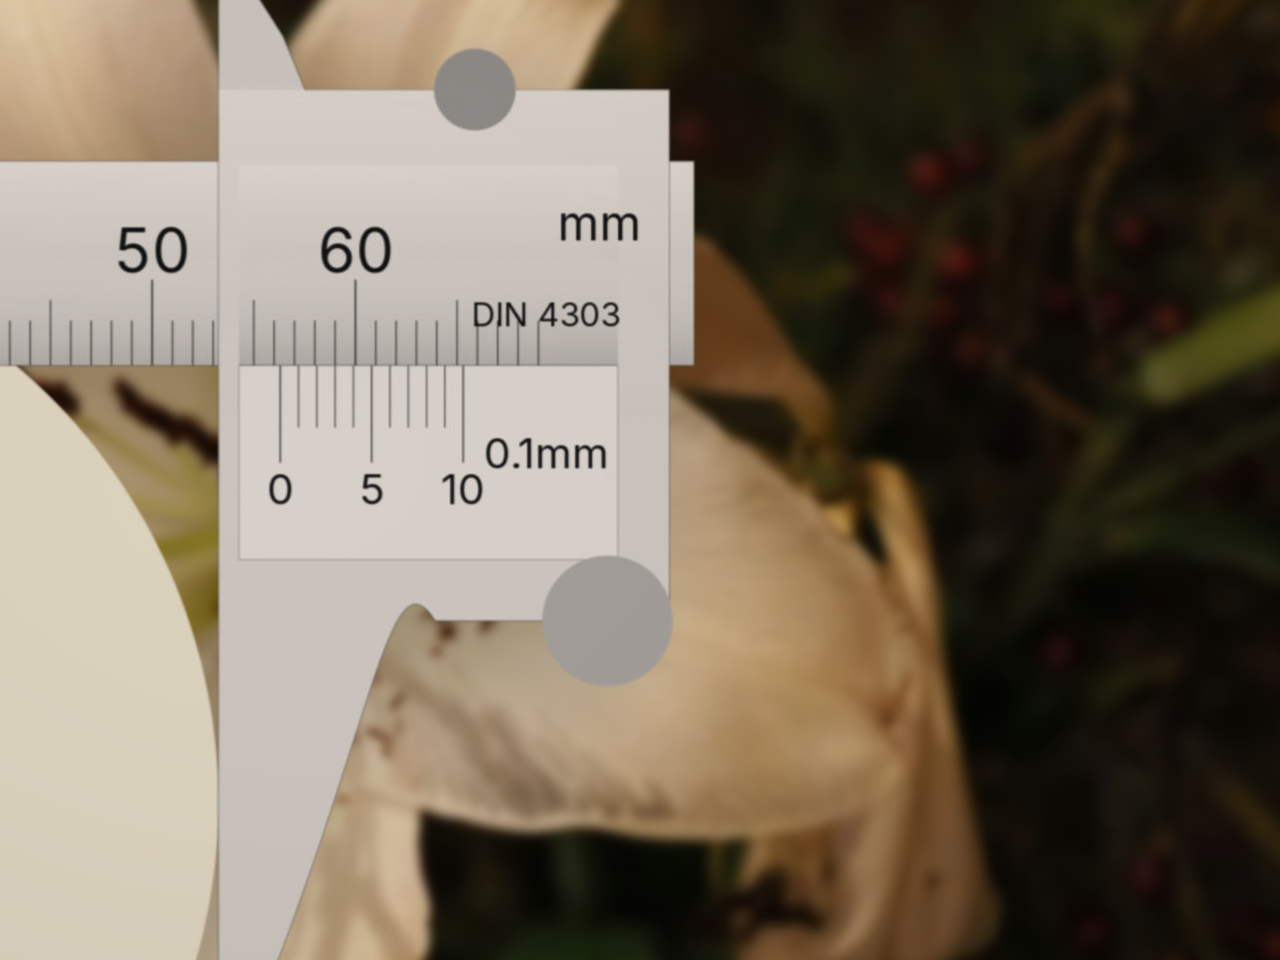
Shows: 56.3 mm
